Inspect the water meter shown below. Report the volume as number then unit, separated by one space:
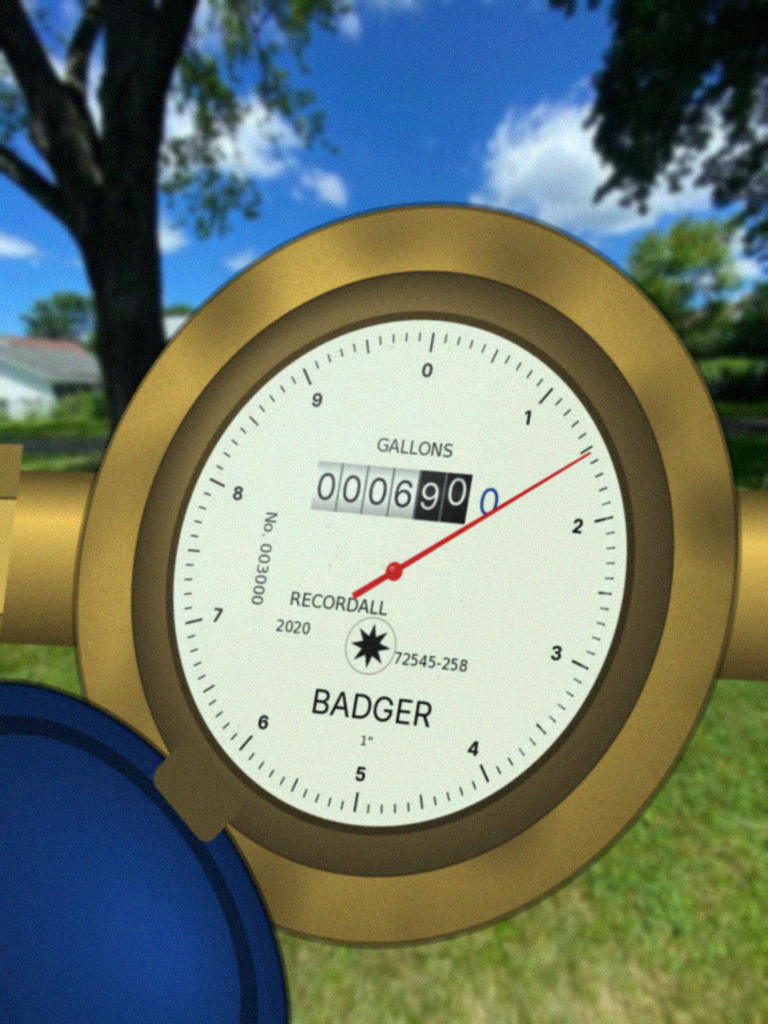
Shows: 6901.5 gal
